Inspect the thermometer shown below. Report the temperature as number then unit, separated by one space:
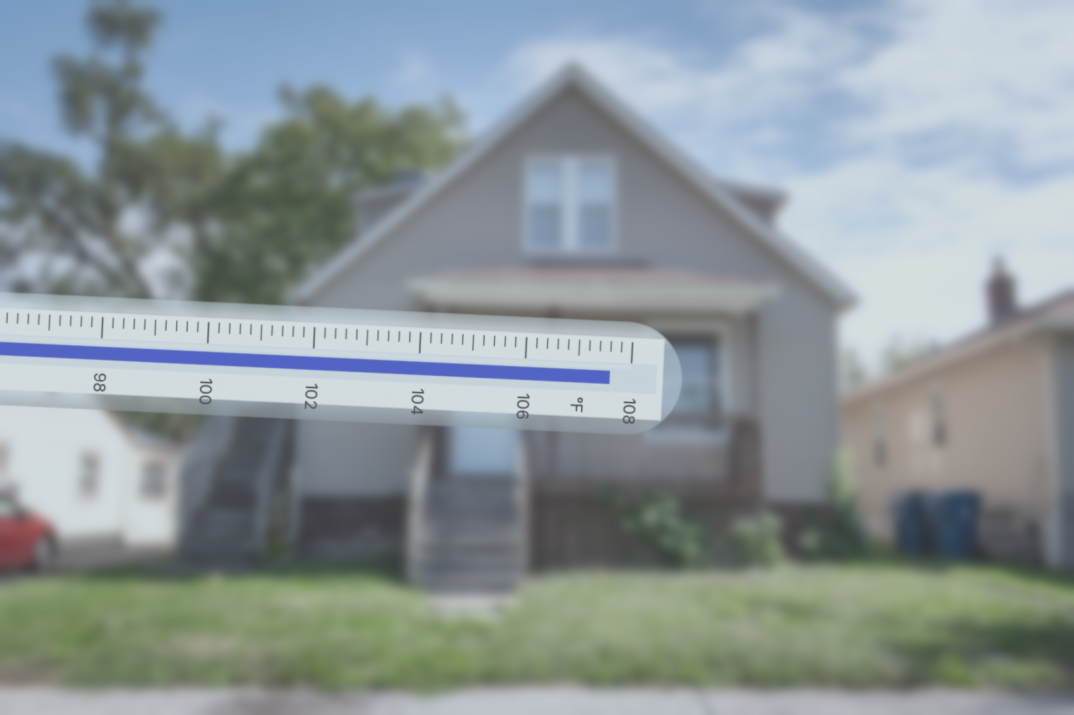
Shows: 107.6 °F
